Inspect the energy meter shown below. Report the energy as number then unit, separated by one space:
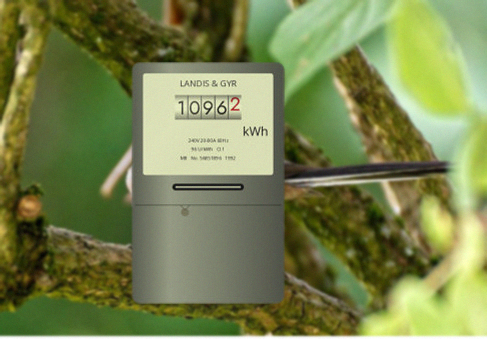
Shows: 1096.2 kWh
